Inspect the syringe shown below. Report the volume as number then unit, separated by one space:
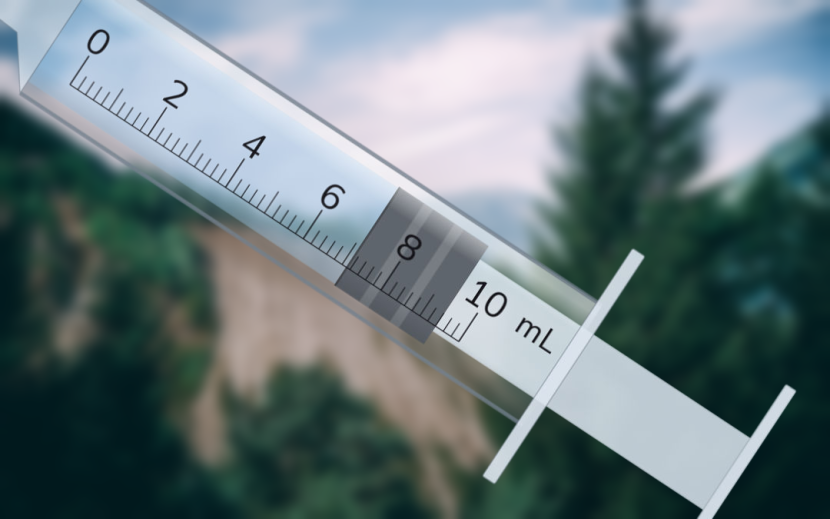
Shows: 7.1 mL
